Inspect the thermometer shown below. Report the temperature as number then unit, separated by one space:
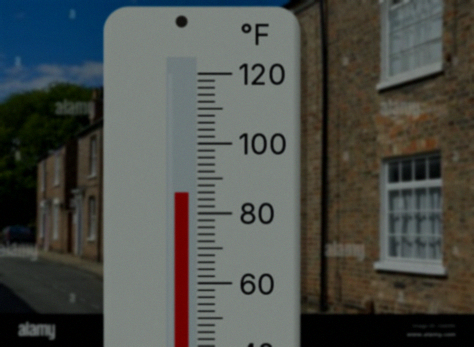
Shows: 86 °F
